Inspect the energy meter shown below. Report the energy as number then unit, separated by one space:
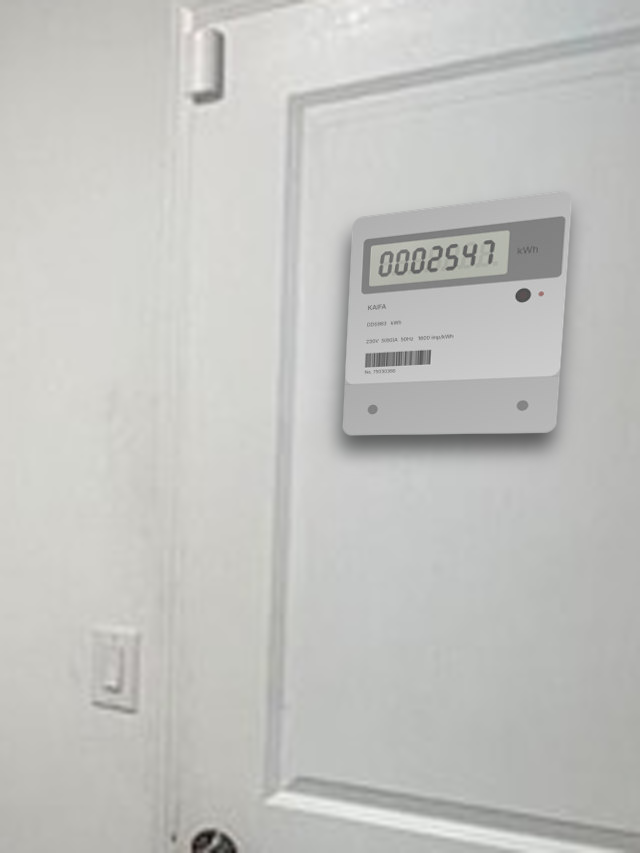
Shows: 2547 kWh
